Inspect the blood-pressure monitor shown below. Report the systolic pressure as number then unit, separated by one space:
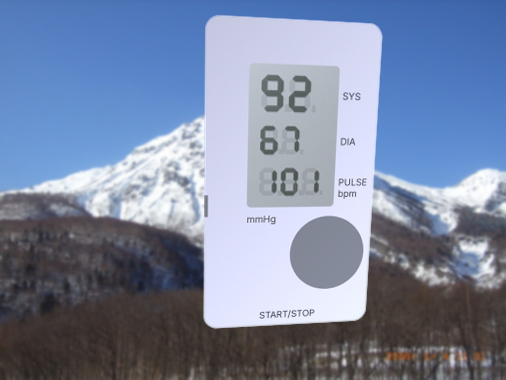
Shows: 92 mmHg
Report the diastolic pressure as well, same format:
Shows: 67 mmHg
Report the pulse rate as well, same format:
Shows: 101 bpm
